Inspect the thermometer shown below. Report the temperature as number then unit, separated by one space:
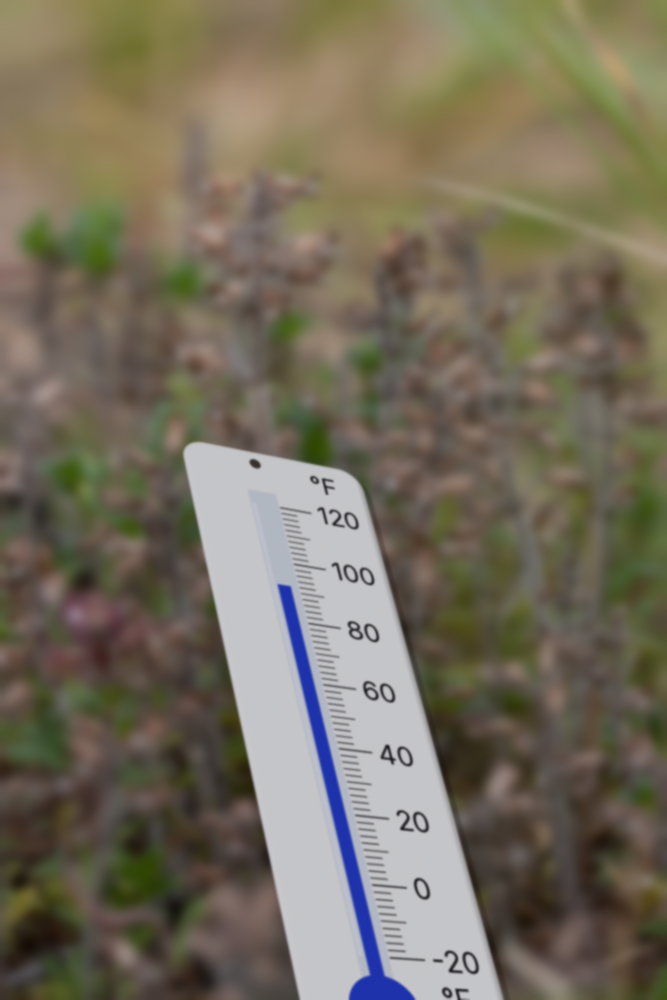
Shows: 92 °F
